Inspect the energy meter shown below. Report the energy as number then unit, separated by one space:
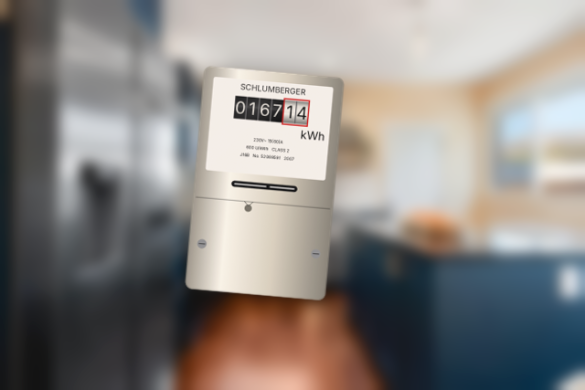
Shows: 167.14 kWh
